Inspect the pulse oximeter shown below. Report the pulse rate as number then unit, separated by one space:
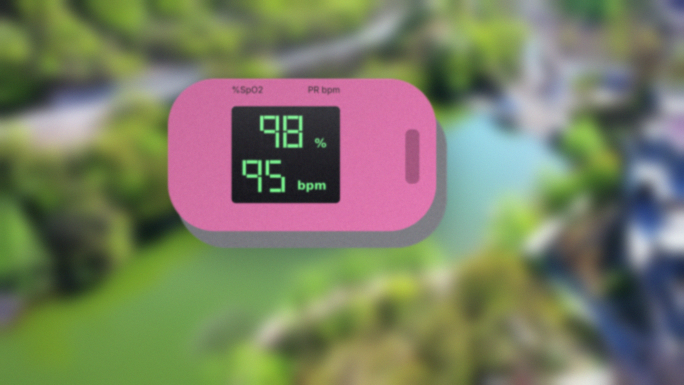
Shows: 95 bpm
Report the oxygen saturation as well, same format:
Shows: 98 %
